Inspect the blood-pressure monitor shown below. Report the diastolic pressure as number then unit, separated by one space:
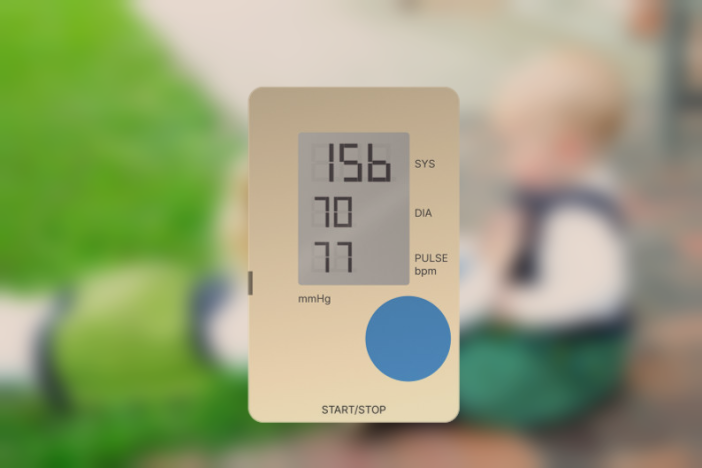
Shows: 70 mmHg
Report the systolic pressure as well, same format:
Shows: 156 mmHg
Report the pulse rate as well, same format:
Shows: 77 bpm
